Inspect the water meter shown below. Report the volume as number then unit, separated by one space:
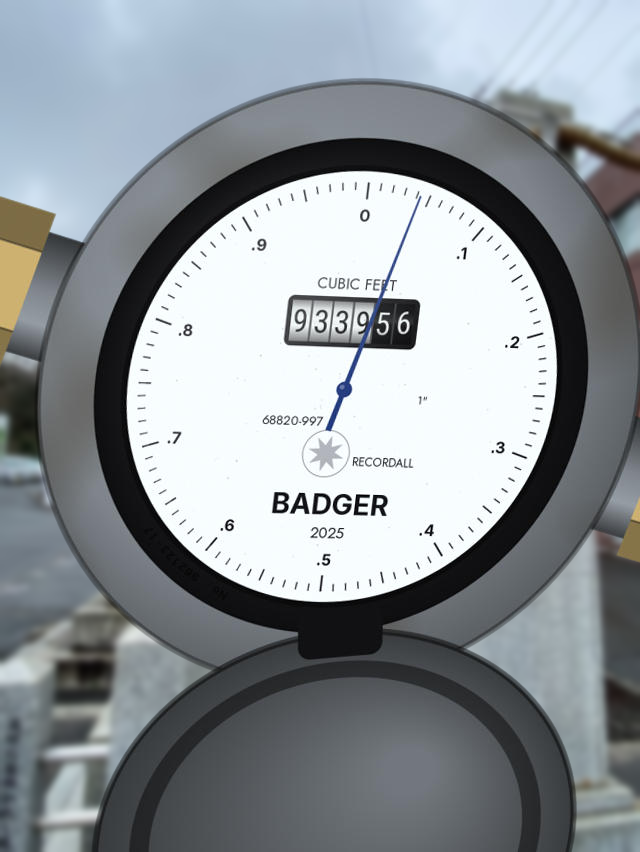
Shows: 933956.04 ft³
